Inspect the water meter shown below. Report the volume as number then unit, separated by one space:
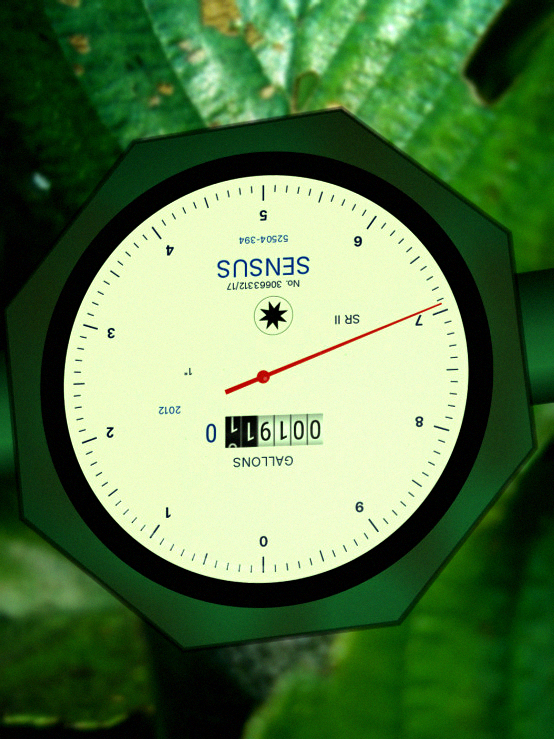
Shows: 19106.9 gal
